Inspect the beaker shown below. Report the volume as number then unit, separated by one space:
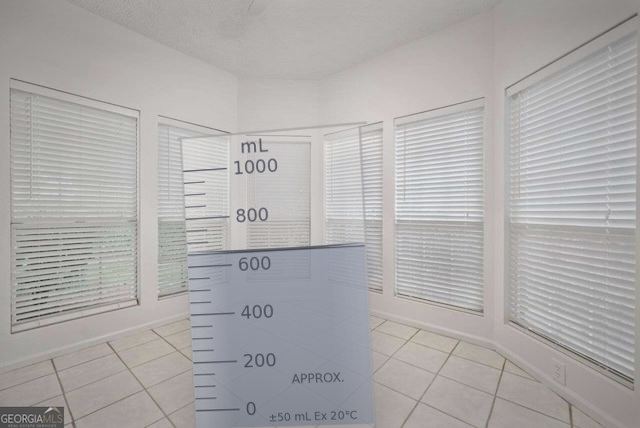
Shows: 650 mL
